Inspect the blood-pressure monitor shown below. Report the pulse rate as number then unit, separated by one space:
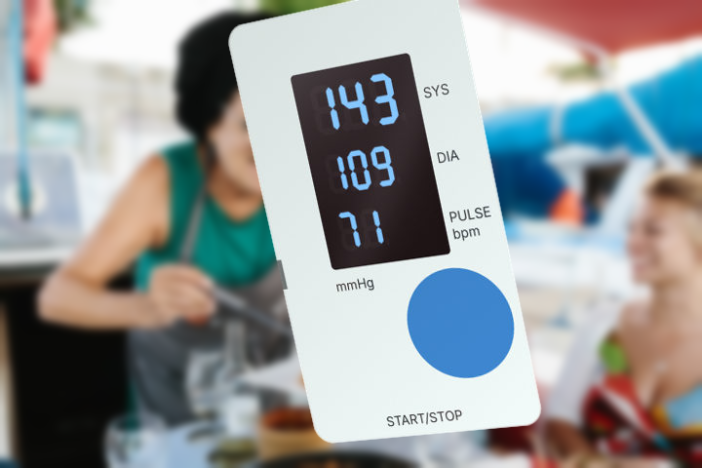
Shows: 71 bpm
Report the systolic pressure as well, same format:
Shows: 143 mmHg
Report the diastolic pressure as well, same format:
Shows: 109 mmHg
